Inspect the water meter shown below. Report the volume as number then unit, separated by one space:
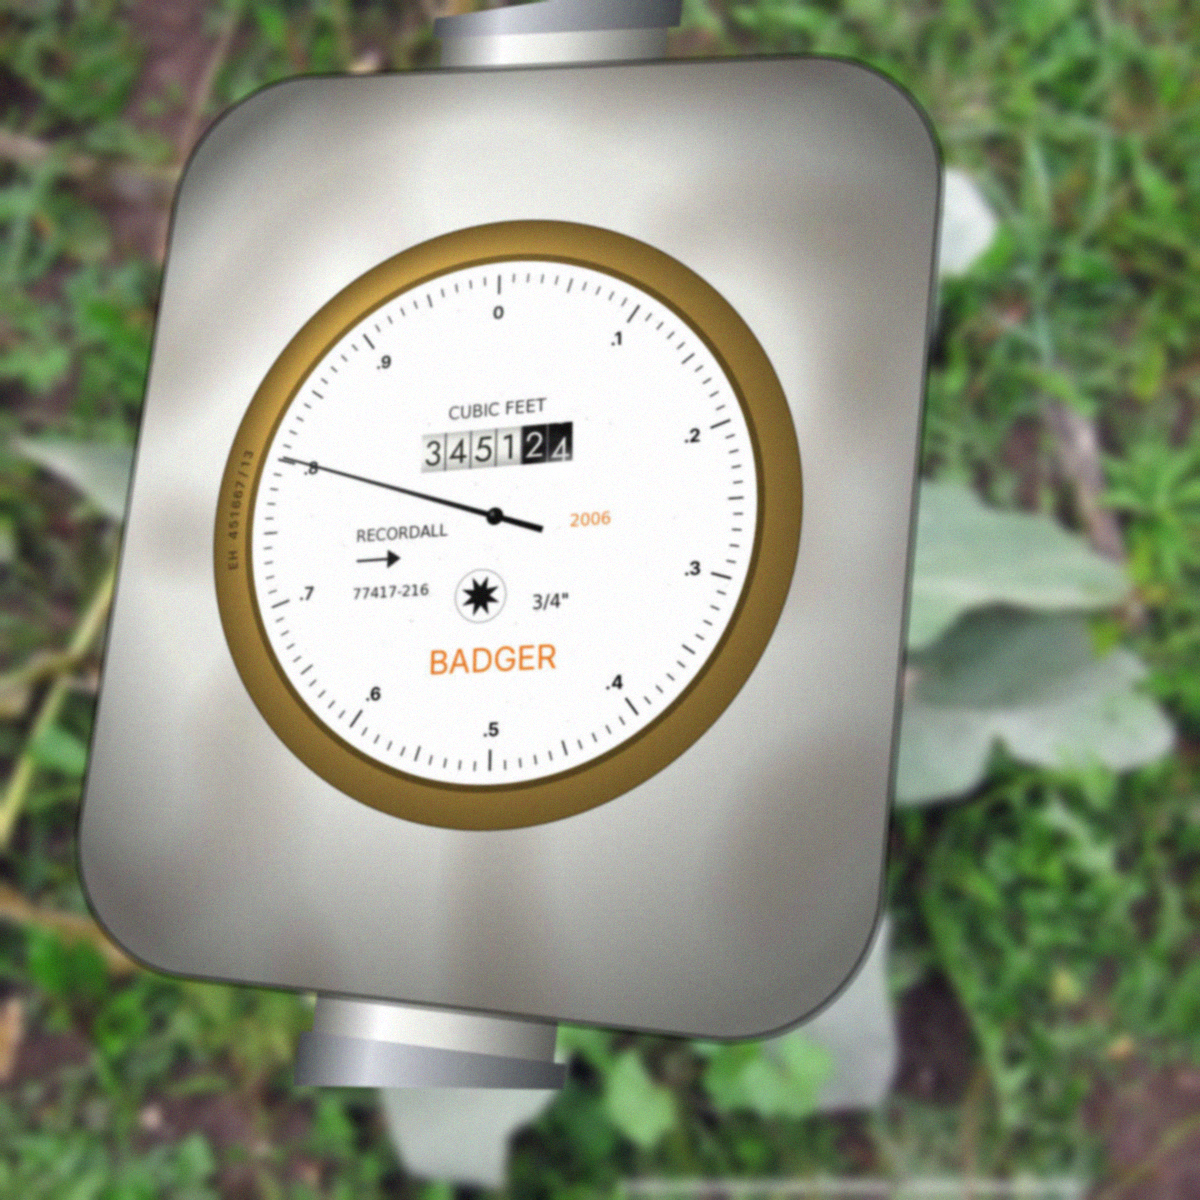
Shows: 345123.80 ft³
